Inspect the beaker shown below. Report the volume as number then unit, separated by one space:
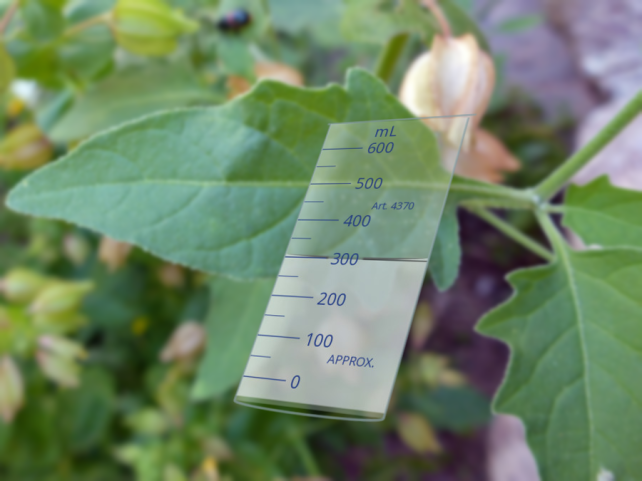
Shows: 300 mL
